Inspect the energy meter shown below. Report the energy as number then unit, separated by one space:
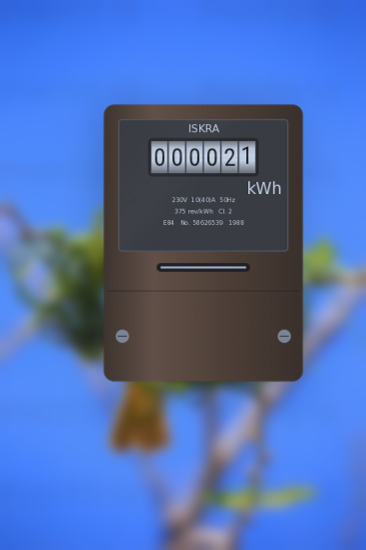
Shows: 21 kWh
